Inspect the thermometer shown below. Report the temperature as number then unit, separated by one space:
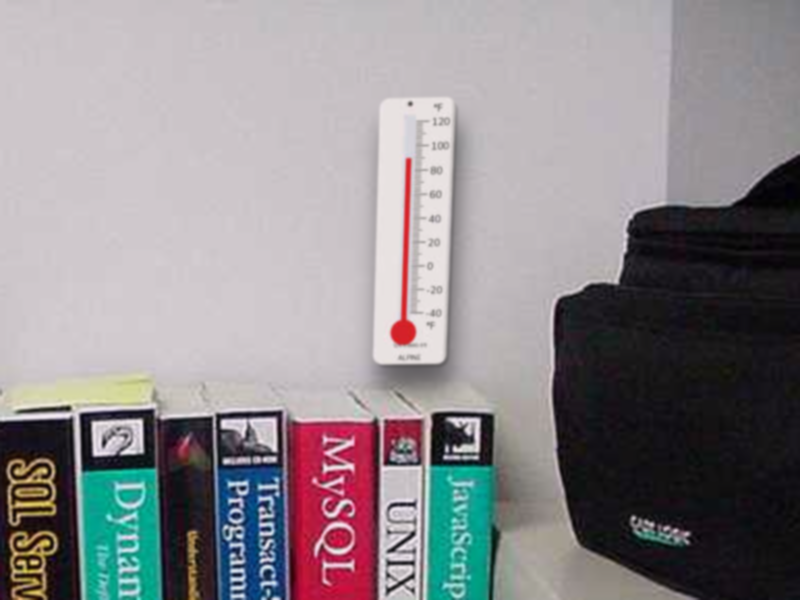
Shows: 90 °F
